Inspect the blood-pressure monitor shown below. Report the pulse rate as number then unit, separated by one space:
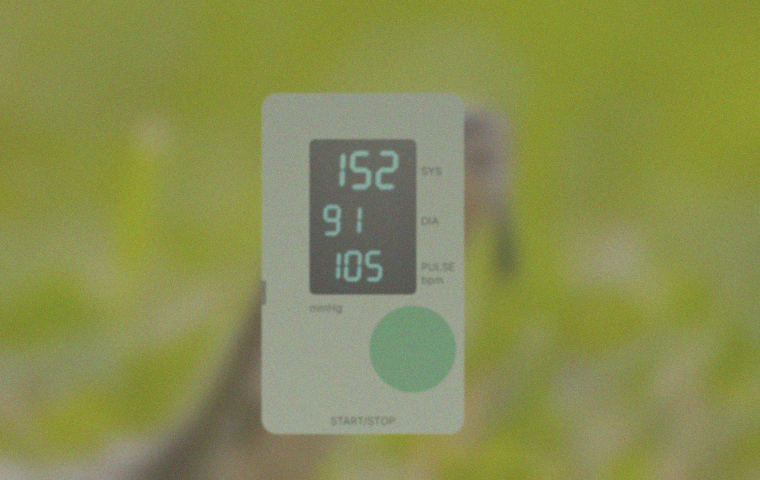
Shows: 105 bpm
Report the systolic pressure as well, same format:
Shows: 152 mmHg
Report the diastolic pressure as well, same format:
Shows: 91 mmHg
